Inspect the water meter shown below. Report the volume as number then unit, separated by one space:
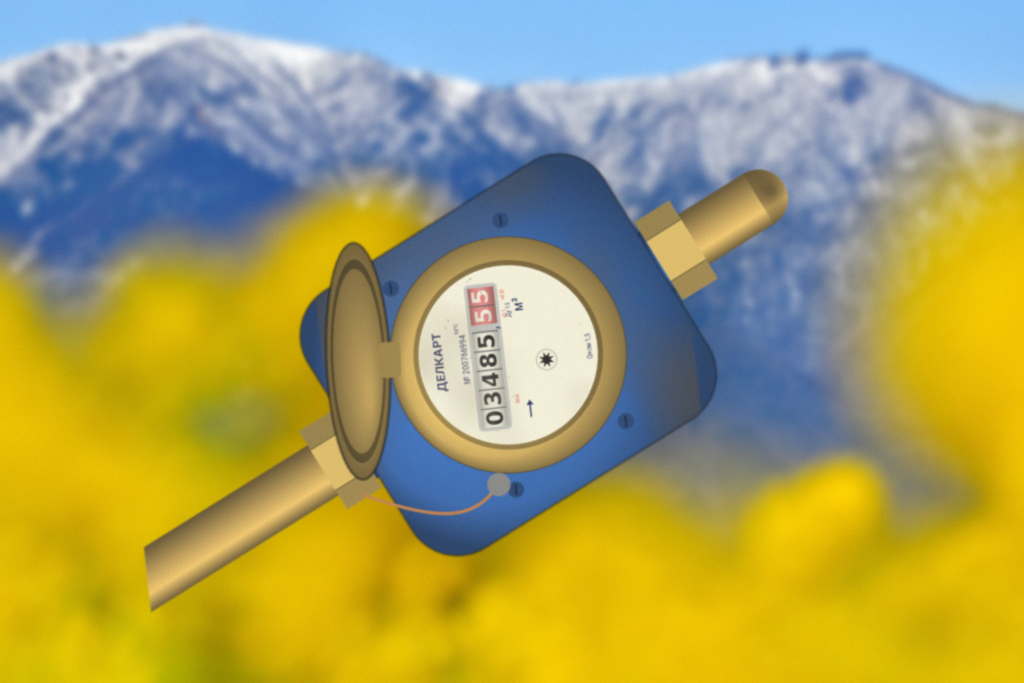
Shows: 3485.55 m³
